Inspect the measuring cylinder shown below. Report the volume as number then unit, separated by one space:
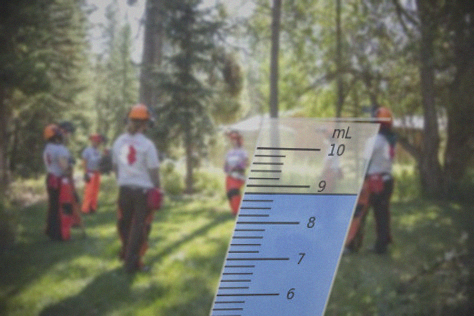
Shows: 8.8 mL
